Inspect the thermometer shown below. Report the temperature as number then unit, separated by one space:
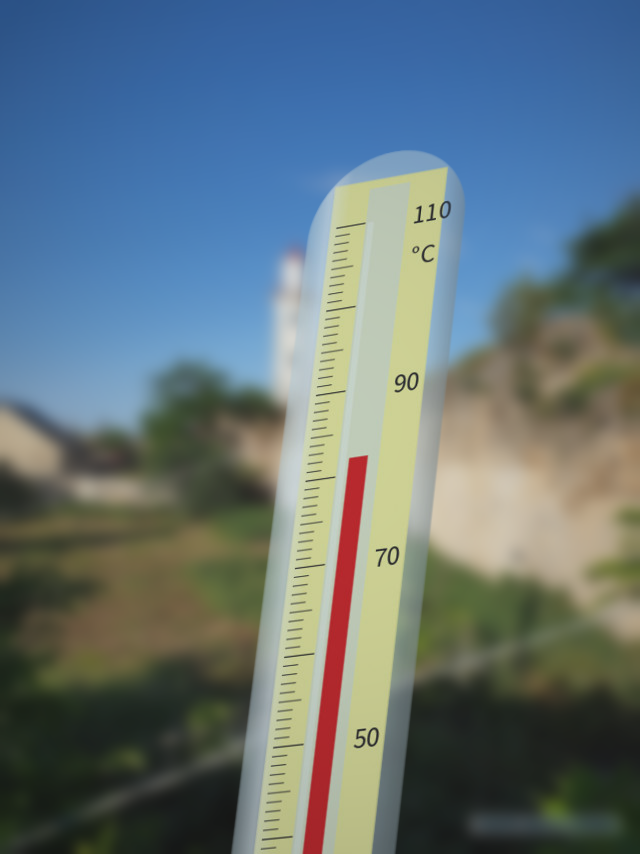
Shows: 82 °C
